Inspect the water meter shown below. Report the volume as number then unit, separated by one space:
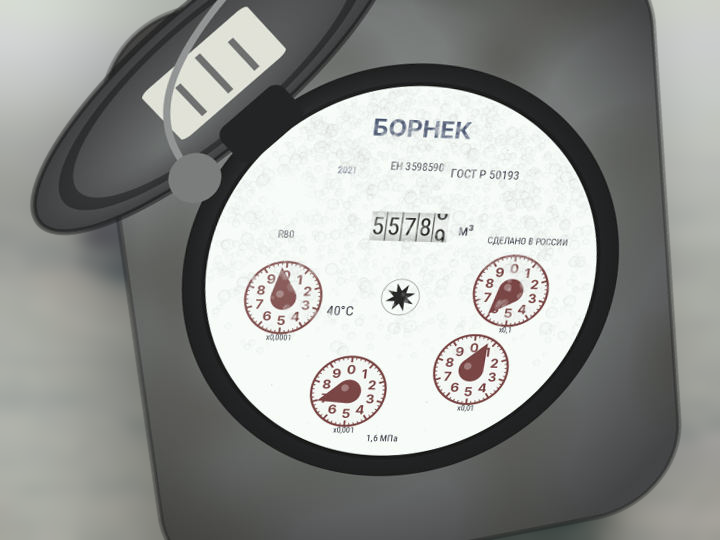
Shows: 55788.6069 m³
